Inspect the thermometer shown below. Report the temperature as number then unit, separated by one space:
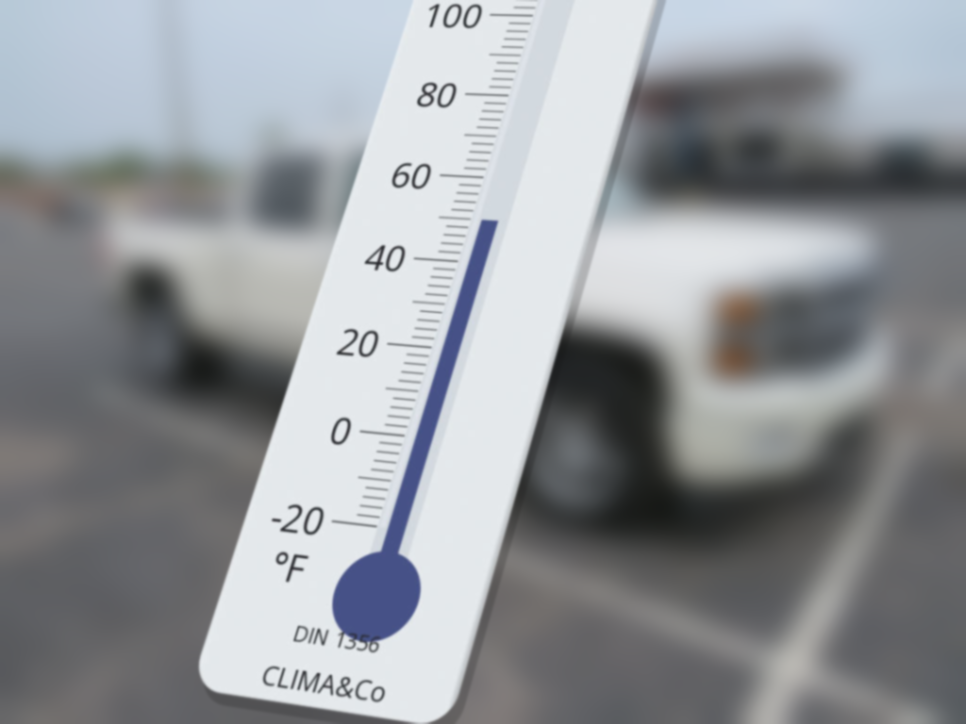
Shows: 50 °F
